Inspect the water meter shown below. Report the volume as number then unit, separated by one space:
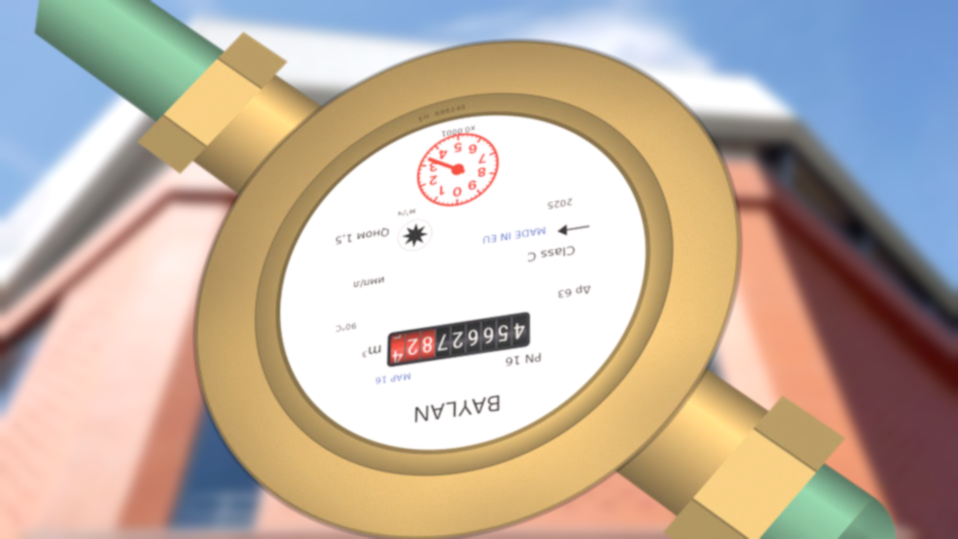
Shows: 456627.8243 m³
